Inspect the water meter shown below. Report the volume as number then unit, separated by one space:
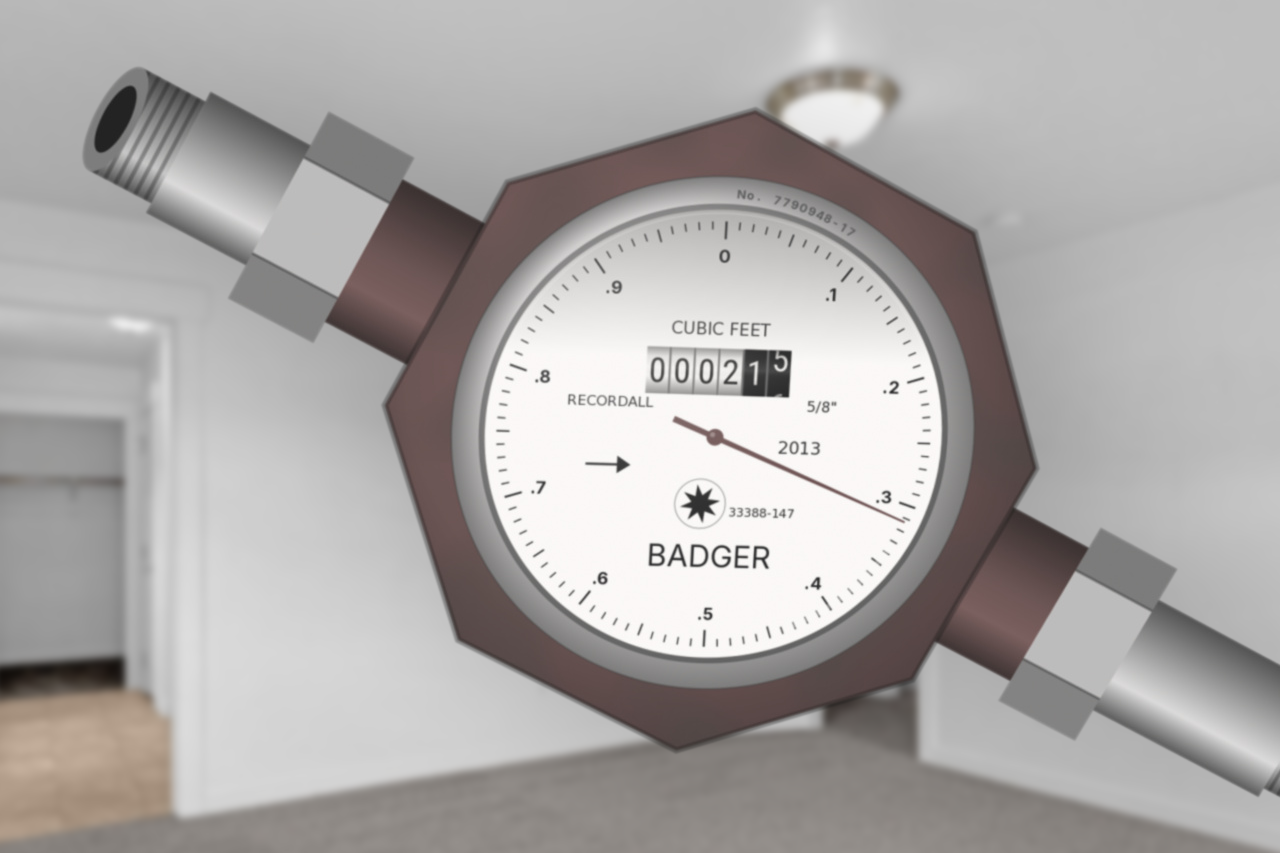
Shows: 215.31 ft³
